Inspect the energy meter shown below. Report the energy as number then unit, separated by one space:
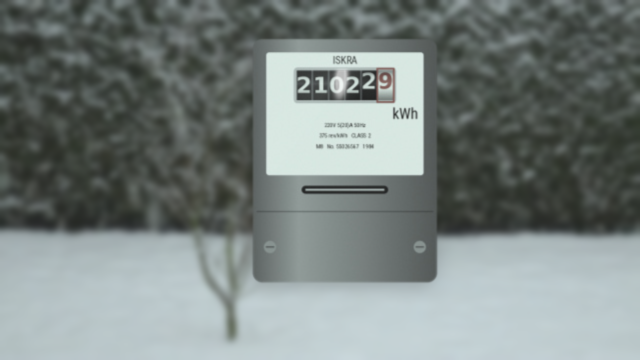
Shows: 21022.9 kWh
